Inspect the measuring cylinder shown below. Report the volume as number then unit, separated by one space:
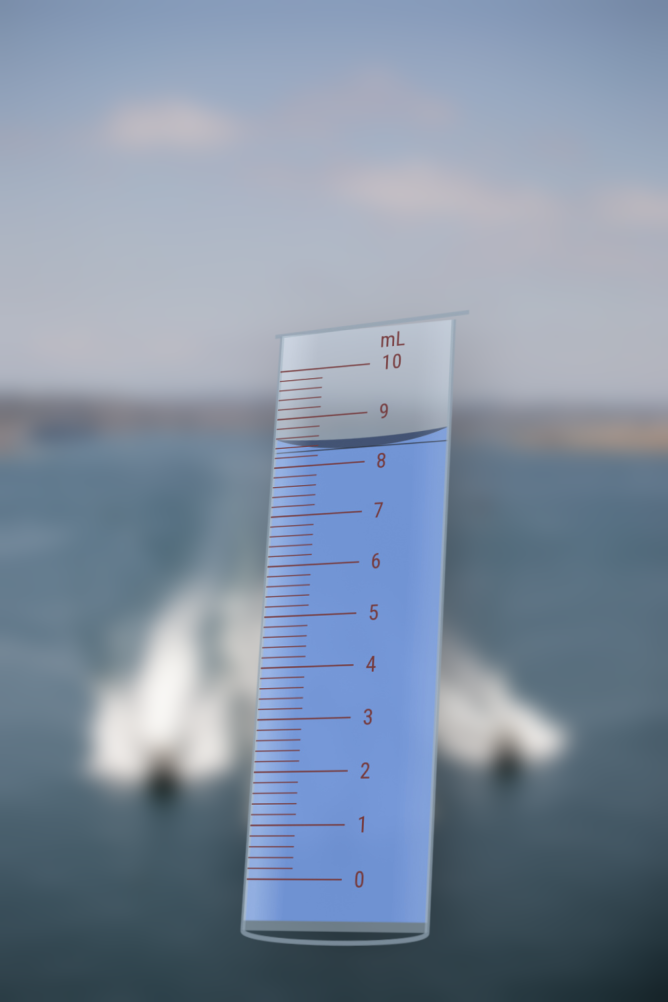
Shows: 8.3 mL
